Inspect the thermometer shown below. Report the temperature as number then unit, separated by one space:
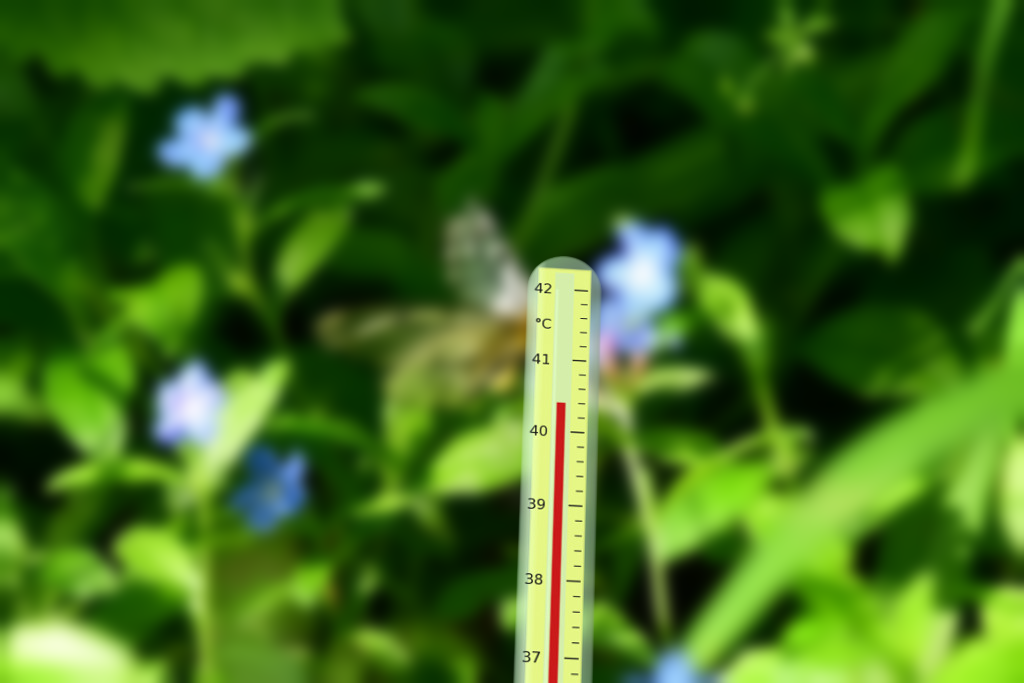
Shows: 40.4 °C
